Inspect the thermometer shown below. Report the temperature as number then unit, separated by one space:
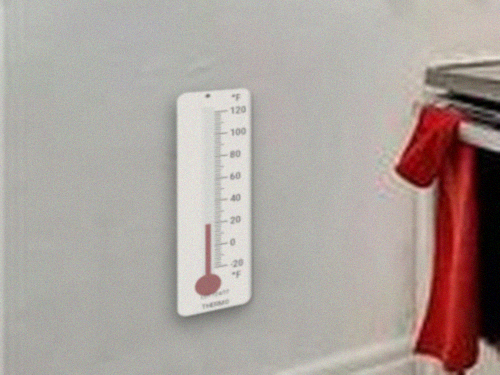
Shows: 20 °F
